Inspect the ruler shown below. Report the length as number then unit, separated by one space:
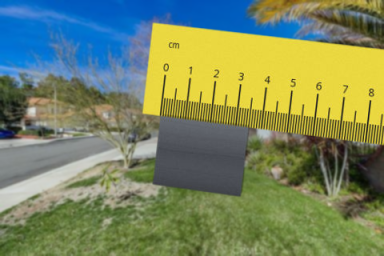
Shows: 3.5 cm
